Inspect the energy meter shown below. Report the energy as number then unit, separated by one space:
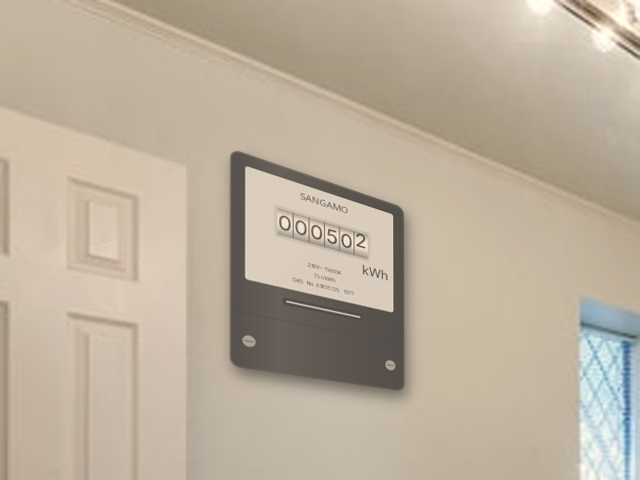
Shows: 502 kWh
